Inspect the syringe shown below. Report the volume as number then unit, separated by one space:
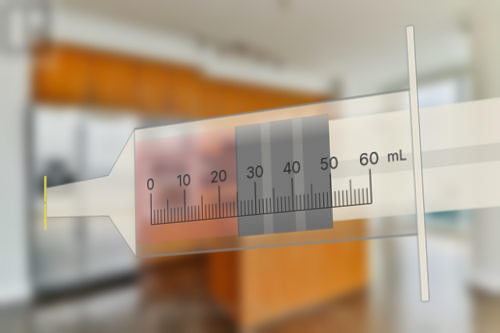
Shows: 25 mL
